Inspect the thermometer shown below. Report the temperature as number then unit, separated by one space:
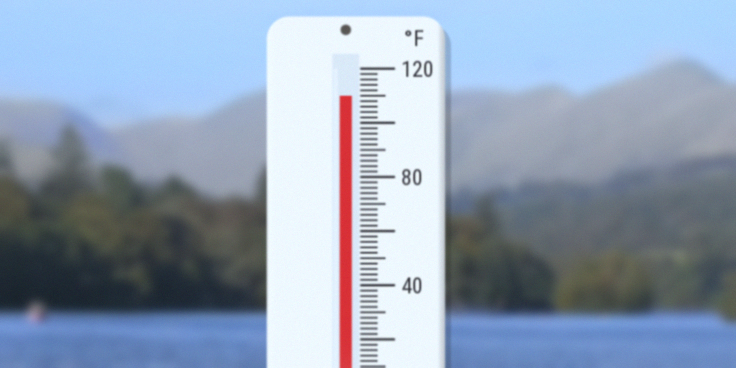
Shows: 110 °F
